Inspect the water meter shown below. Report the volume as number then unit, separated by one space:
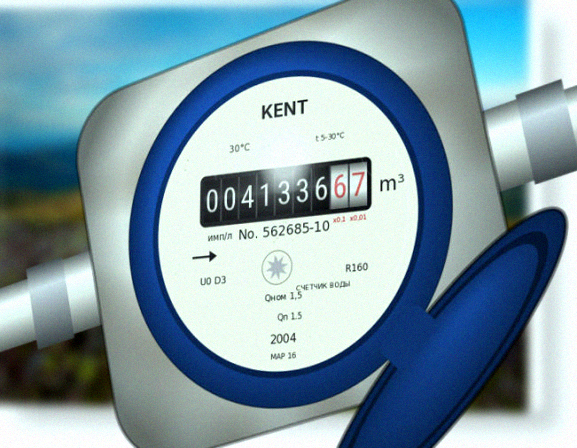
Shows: 41336.67 m³
